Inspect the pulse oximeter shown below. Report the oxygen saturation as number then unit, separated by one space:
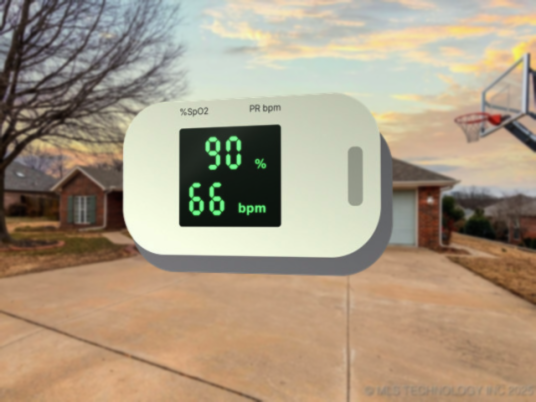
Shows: 90 %
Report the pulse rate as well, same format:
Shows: 66 bpm
